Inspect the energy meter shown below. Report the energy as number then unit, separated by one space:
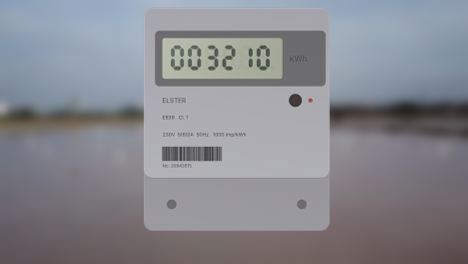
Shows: 3210 kWh
